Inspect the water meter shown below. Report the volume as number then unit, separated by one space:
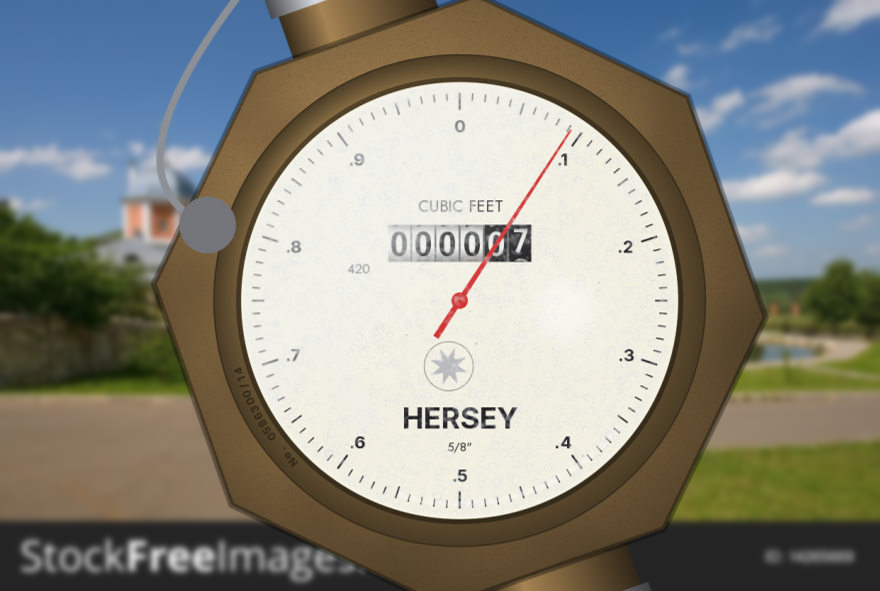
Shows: 7.09 ft³
